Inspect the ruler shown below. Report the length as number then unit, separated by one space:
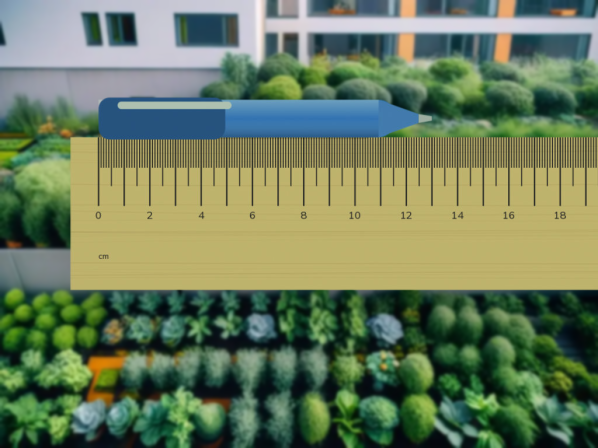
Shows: 13 cm
